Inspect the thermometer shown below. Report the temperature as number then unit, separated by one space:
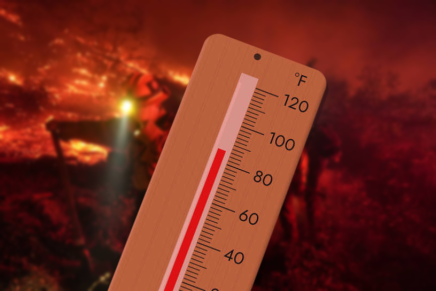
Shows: 86 °F
